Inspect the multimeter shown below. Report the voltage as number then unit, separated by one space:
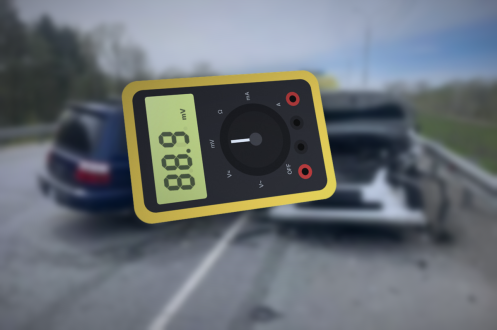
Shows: 88.9 mV
